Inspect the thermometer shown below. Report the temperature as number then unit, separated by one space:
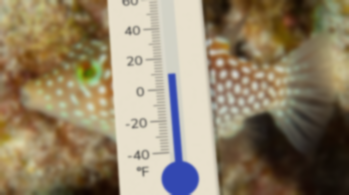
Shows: 10 °F
